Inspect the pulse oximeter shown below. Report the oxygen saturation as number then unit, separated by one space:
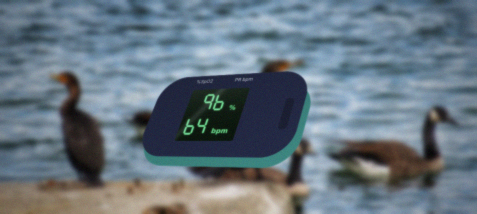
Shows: 96 %
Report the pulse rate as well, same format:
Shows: 64 bpm
